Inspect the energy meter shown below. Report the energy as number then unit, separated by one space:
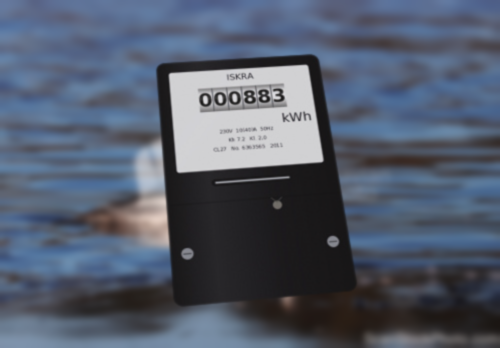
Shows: 883 kWh
